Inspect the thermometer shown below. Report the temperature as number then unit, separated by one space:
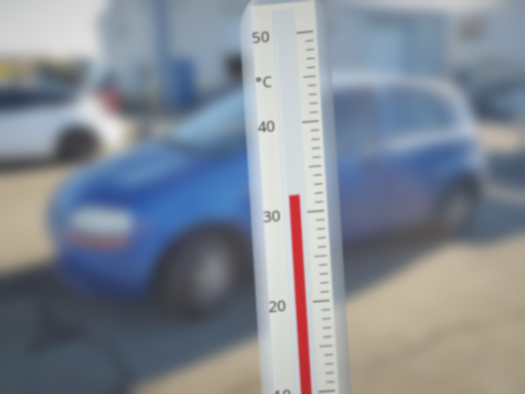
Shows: 32 °C
